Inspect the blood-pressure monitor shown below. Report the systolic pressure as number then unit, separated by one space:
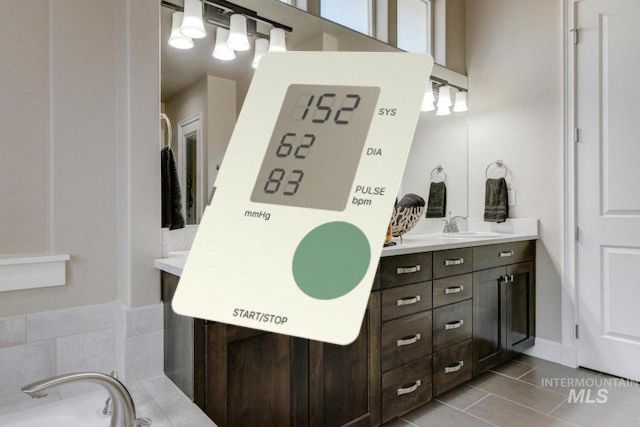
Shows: 152 mmHg
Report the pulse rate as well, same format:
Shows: 83 bpm
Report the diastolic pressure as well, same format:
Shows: 62 mmHg
